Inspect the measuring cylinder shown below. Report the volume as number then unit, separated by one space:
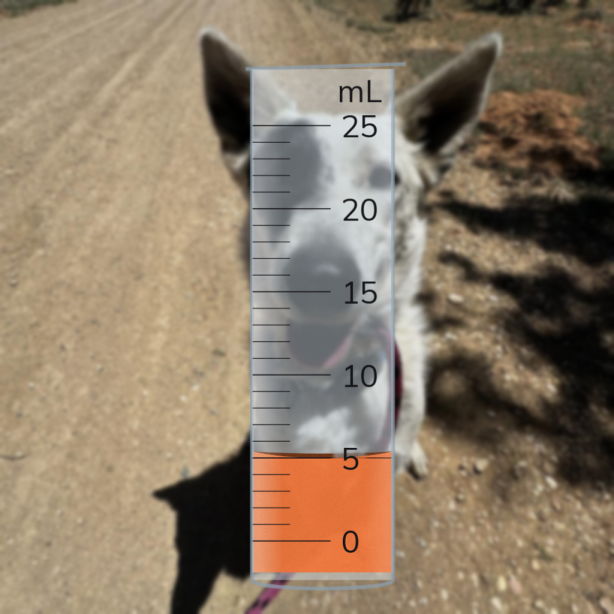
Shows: 5 mL
